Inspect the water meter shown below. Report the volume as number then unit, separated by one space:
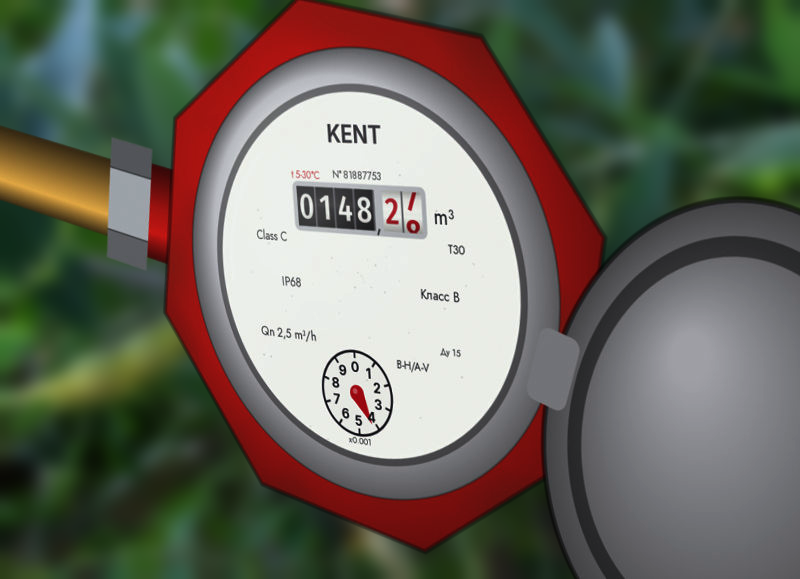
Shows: 148.274 m³
